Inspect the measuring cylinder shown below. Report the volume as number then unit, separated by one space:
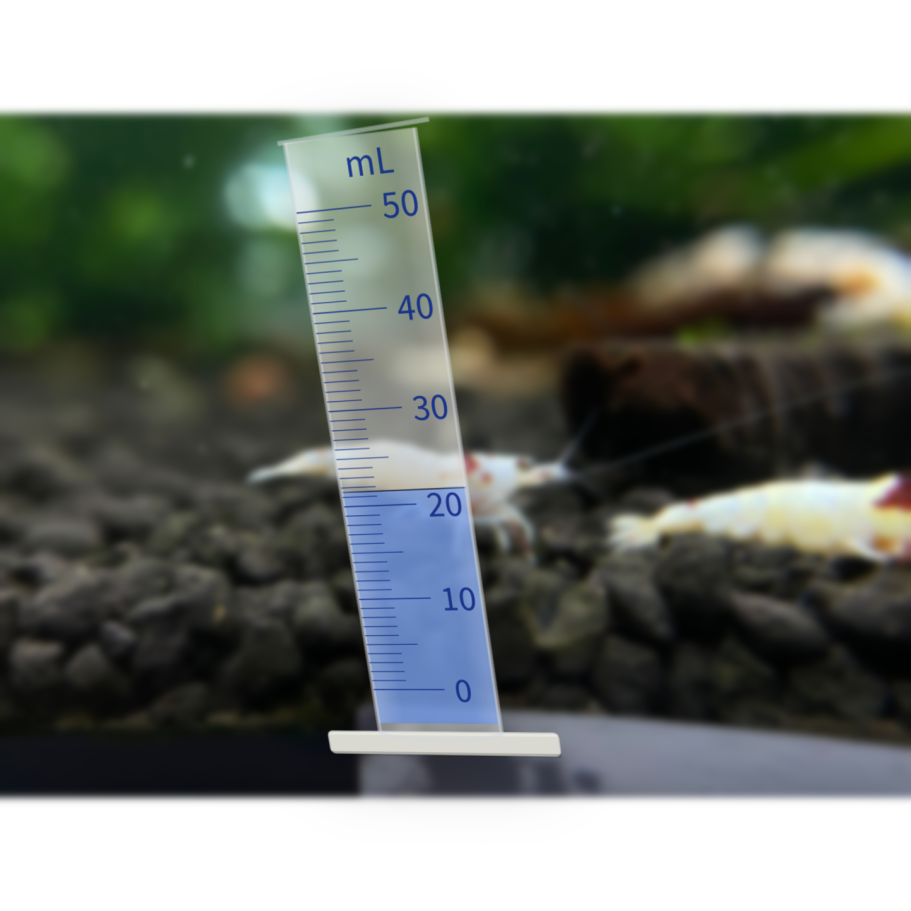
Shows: 21.5 mL
